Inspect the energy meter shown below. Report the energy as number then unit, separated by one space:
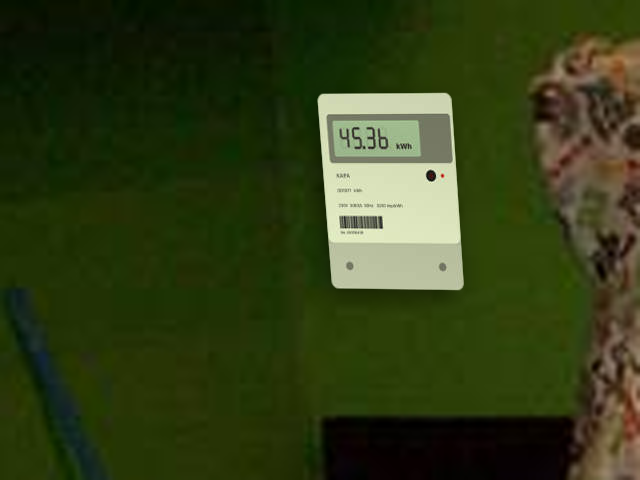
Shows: 45.36 kWh
